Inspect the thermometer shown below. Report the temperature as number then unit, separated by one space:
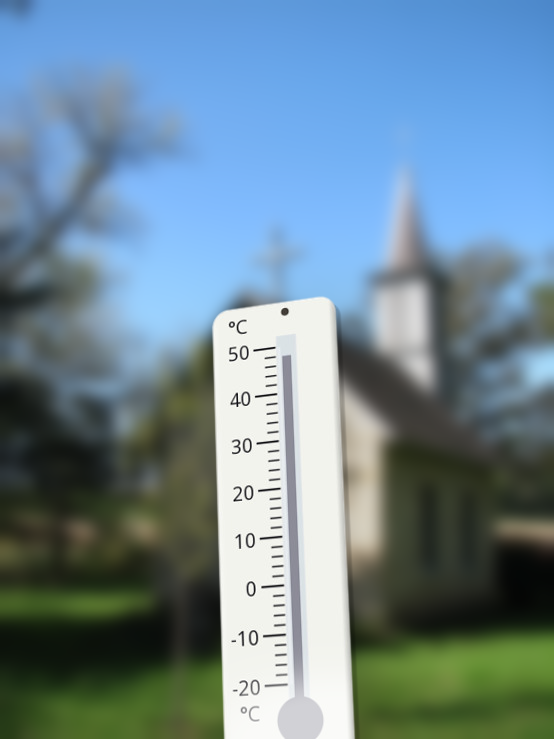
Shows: 48 °C
